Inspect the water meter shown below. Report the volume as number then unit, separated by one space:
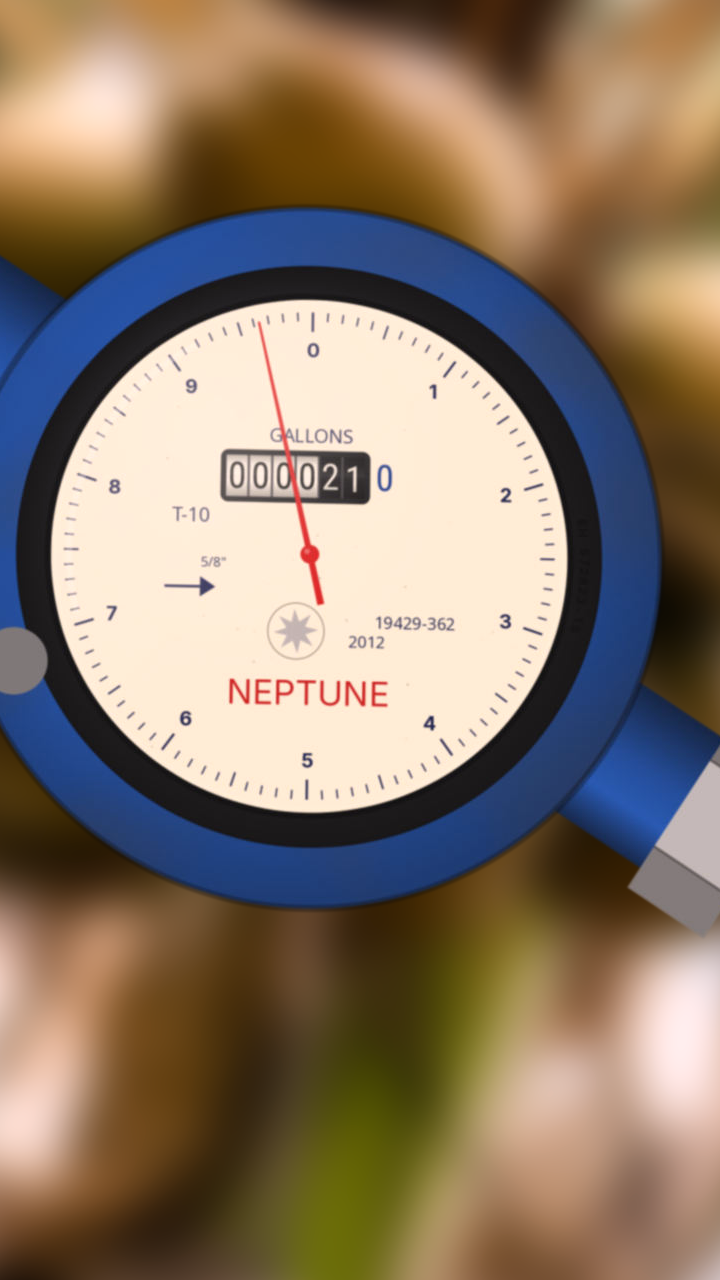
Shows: 209.6 gal
